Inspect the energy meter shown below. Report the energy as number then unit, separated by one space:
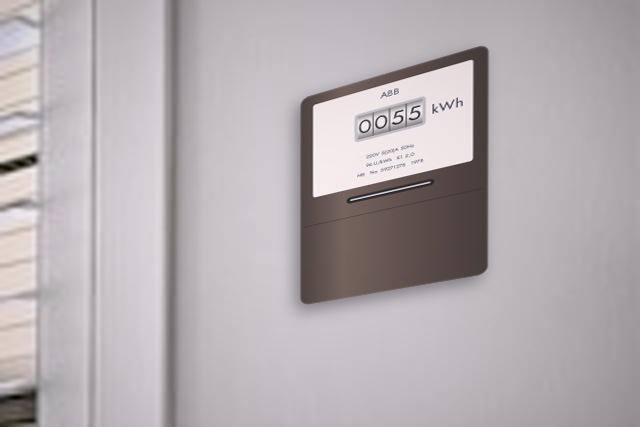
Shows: 55 kWh
